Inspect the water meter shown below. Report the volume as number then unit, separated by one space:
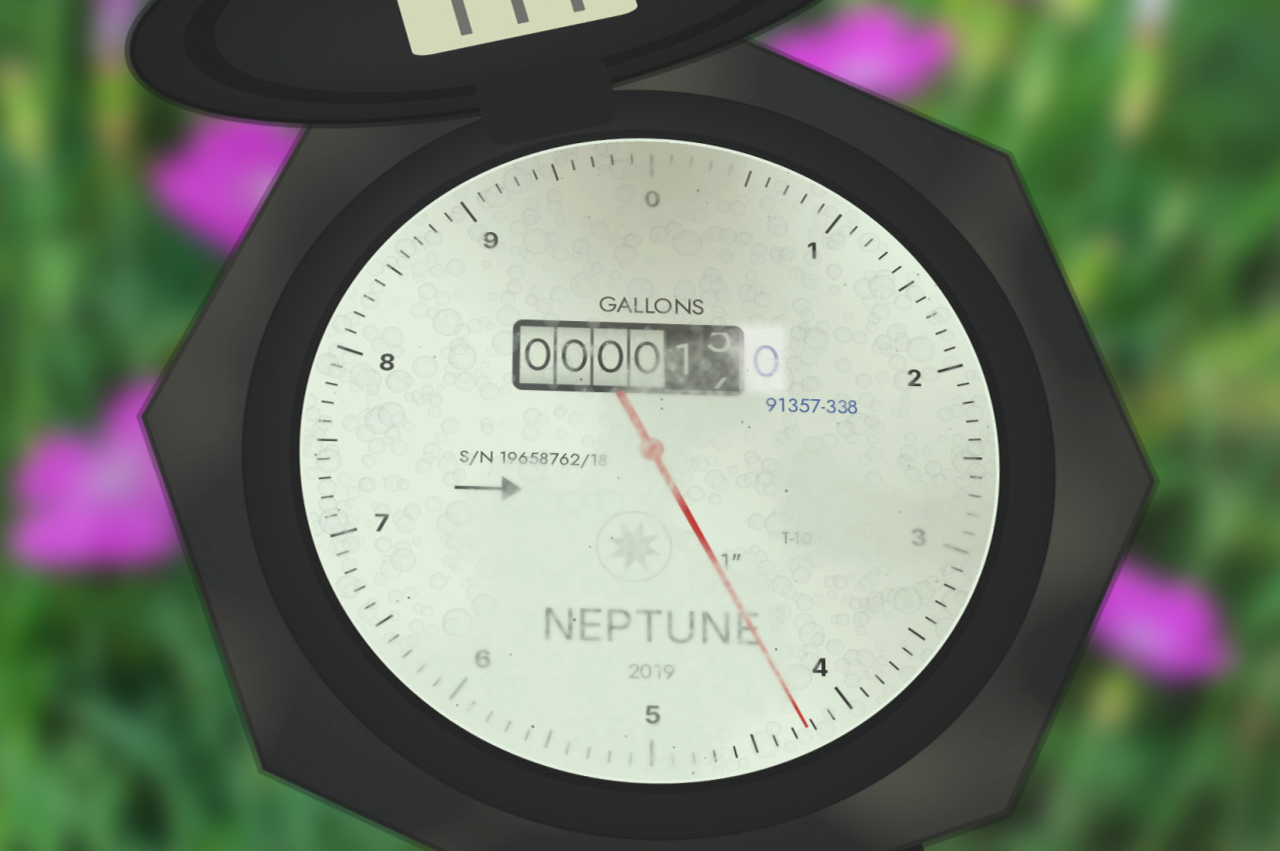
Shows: 154.2 gal
